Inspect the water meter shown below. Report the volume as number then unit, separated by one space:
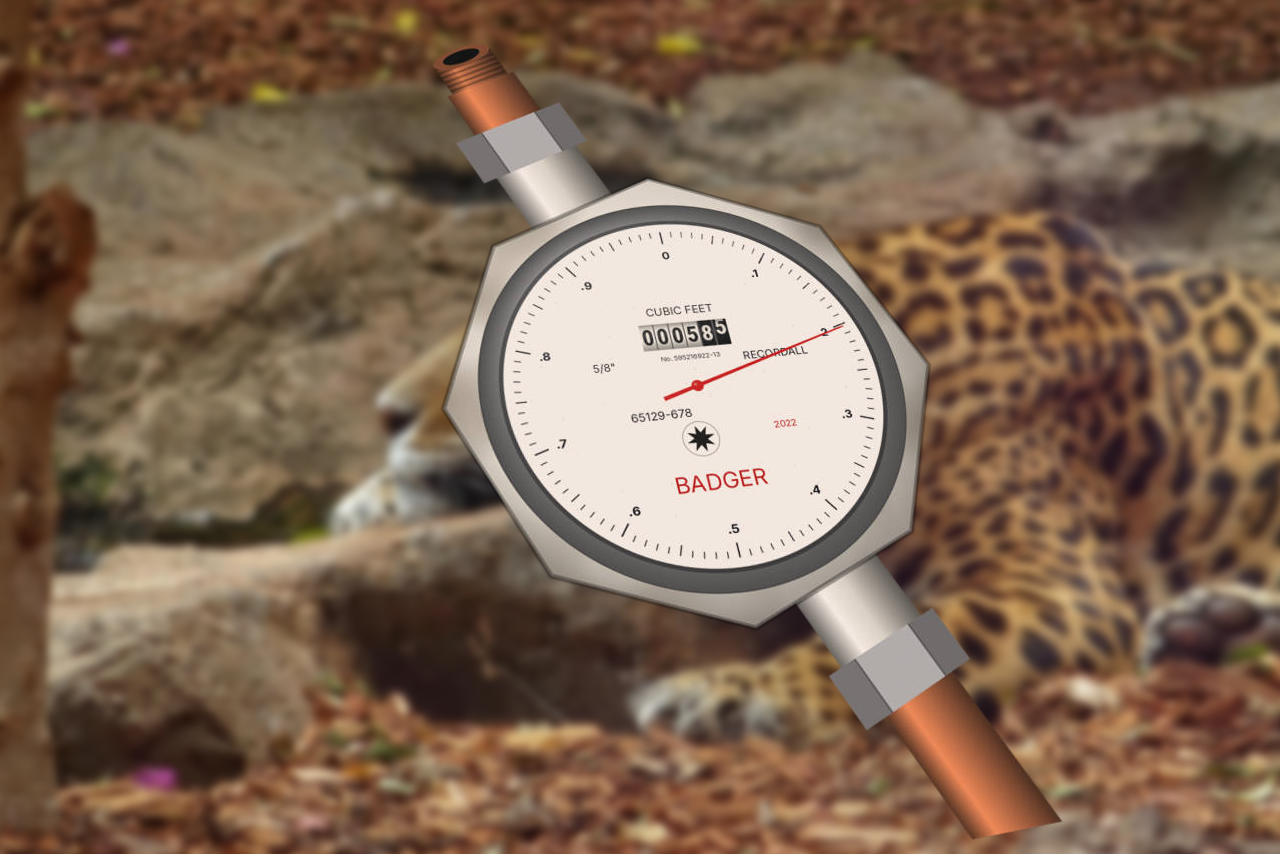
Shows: 585.20 ft³
